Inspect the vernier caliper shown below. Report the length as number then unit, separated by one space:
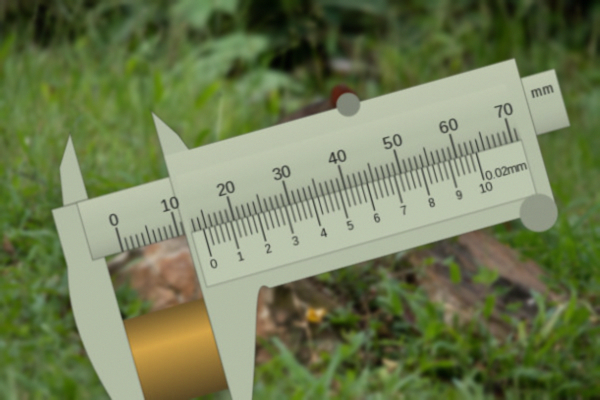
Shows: 14.5 mm
